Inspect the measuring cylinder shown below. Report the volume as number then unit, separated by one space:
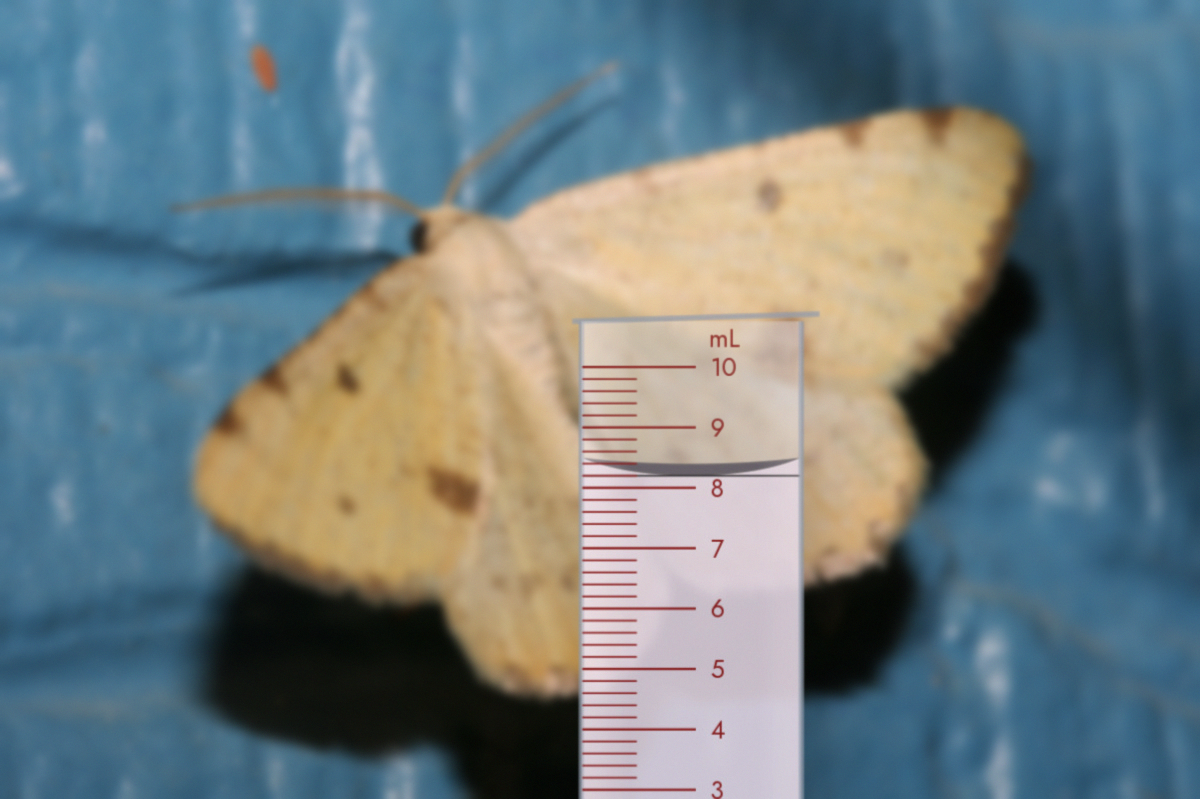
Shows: 8.2 mL
